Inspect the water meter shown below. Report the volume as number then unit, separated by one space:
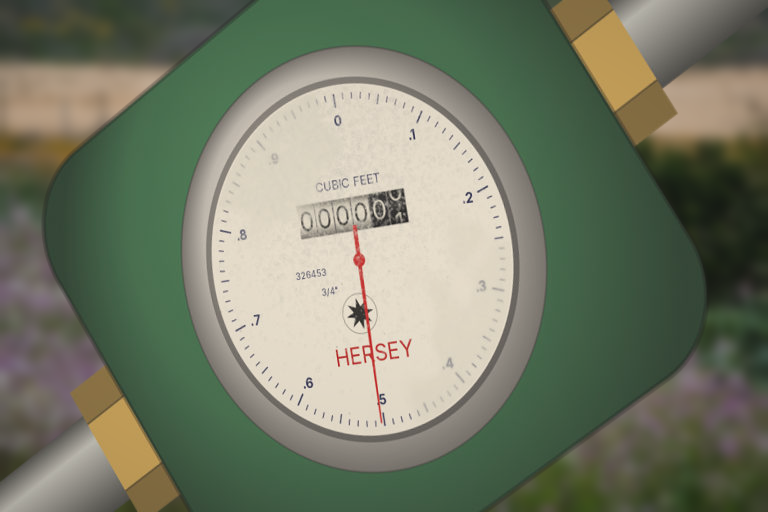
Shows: 0.50 ft³
